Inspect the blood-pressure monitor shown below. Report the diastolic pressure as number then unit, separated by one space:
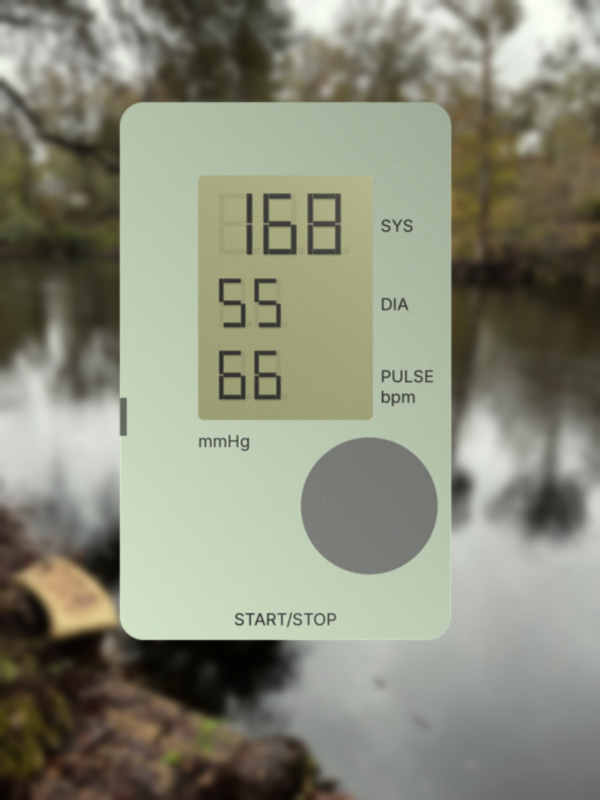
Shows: 55 mmHg
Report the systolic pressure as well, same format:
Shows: 168 mmHg
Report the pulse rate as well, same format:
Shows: 66 bpm
